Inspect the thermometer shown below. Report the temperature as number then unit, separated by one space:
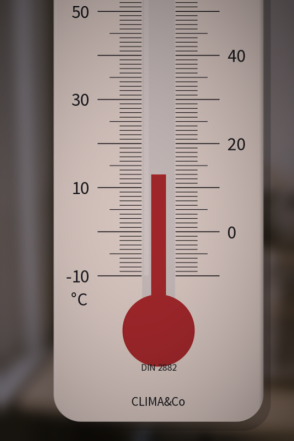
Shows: 13 °C
